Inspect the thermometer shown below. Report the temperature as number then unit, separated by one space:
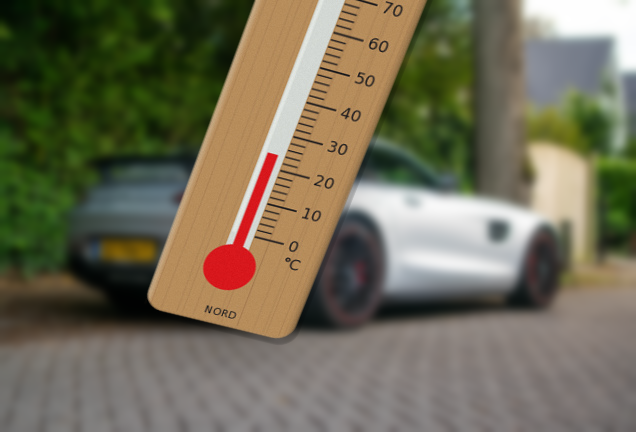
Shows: 24 °C
